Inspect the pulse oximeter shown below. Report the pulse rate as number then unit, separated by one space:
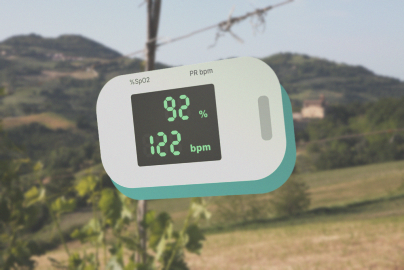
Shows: 122 bpm
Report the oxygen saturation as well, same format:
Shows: 92 %
